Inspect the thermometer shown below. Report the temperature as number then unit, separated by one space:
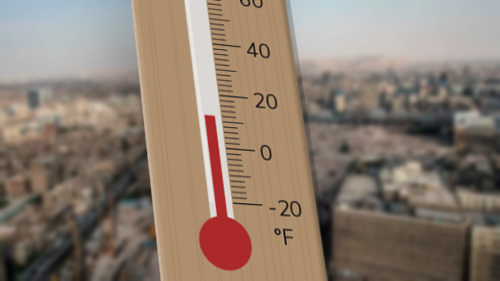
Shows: 12 °F
